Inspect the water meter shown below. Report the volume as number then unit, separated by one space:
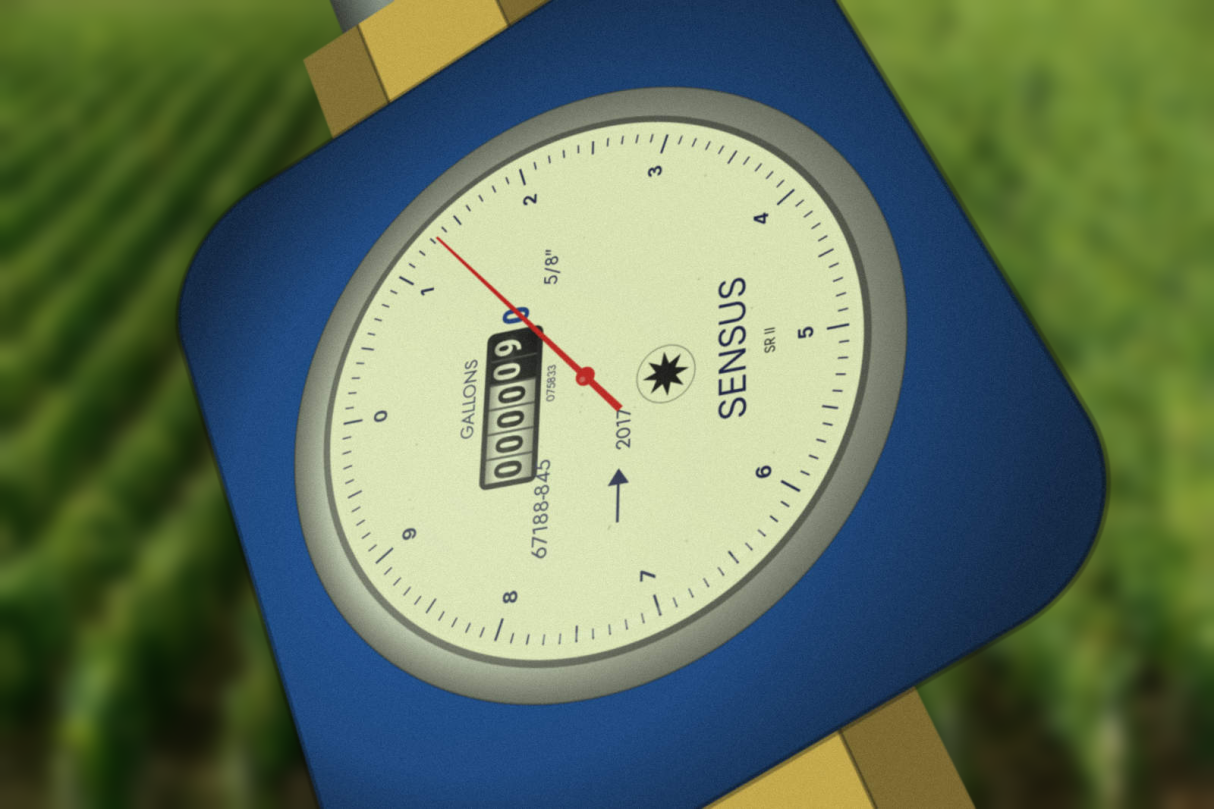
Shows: 91.3 gal
